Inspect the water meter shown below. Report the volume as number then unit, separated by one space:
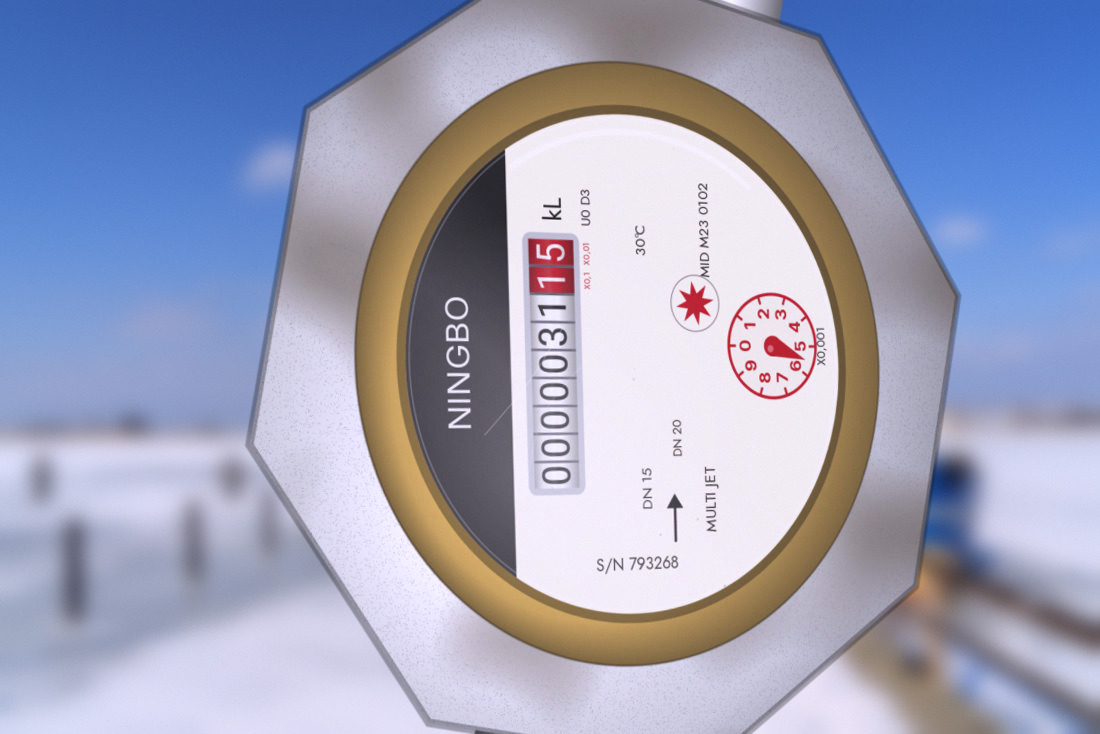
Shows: 31.155 kL
